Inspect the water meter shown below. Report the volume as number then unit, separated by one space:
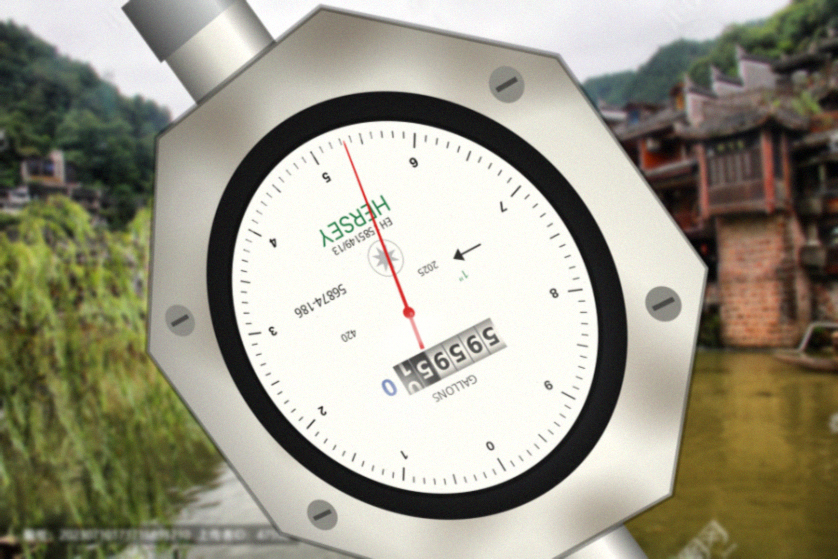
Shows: 5959505.3 gal
